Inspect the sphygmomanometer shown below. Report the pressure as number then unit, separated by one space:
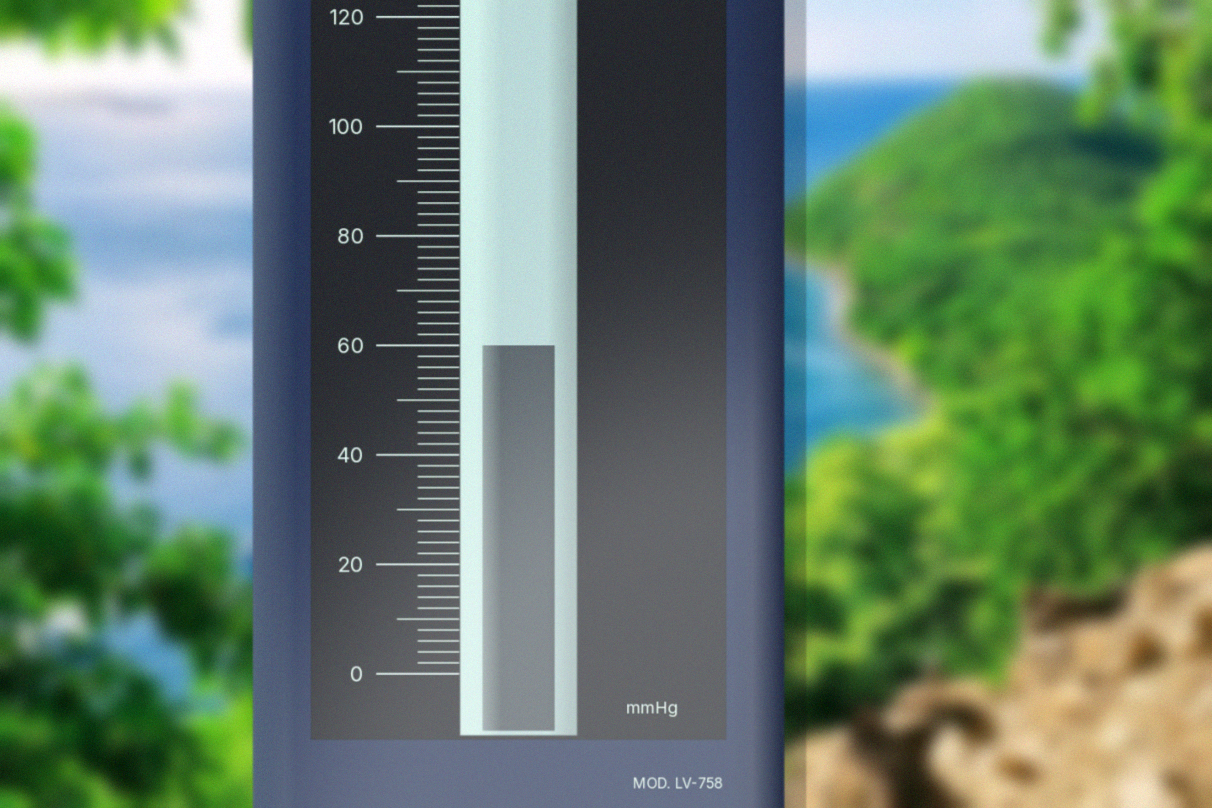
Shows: 60 mmHg
